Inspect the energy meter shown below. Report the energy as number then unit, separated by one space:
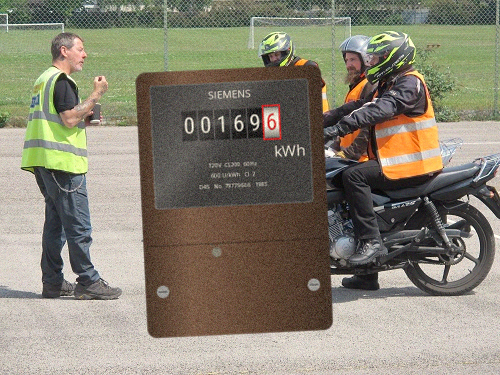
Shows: 169.6 kWh
